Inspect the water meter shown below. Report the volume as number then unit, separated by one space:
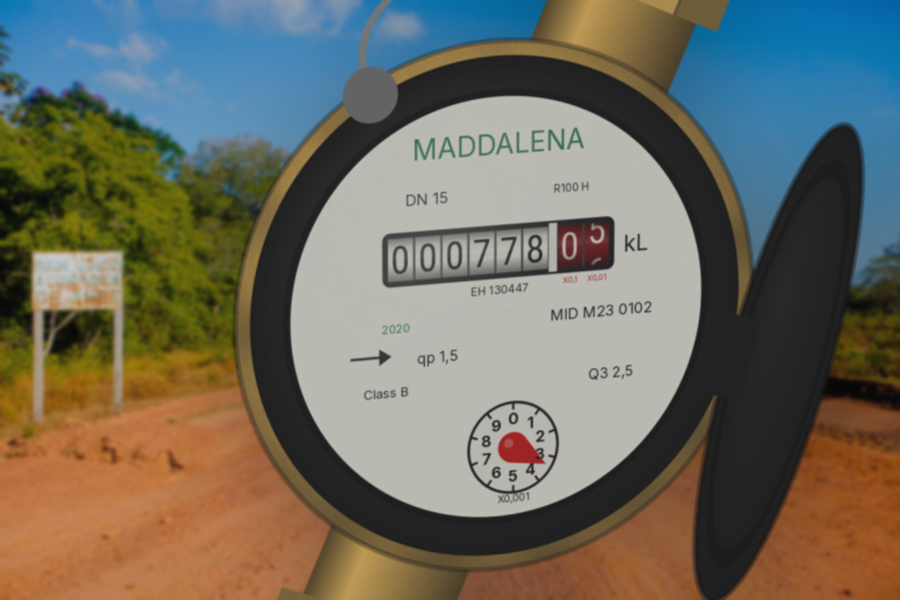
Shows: 778.053 kL
